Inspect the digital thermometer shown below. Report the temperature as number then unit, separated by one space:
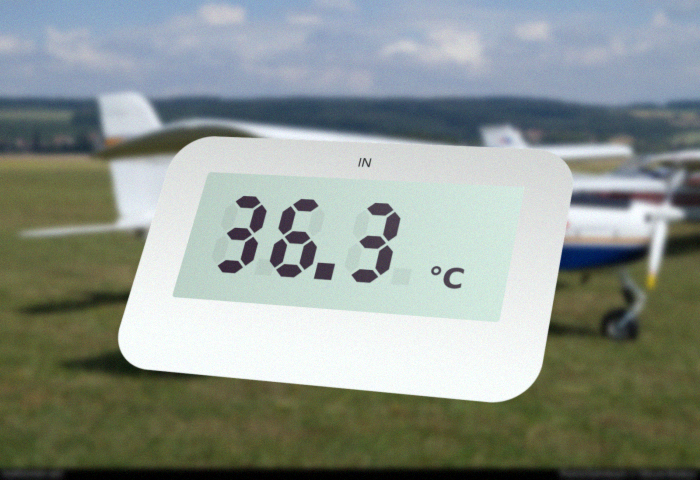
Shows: 36.3 °C
